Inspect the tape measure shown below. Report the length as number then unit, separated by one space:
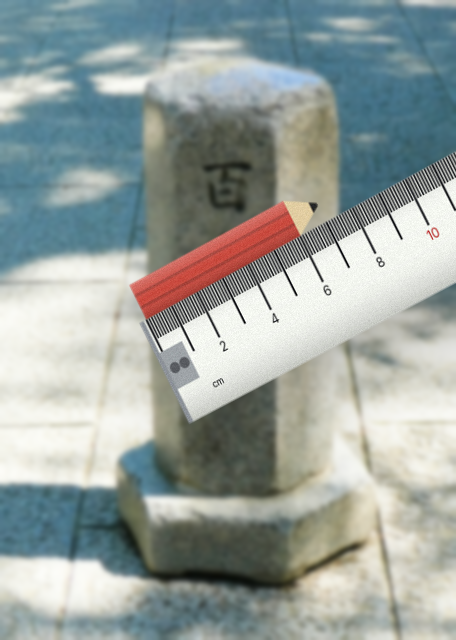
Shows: 7 cm
